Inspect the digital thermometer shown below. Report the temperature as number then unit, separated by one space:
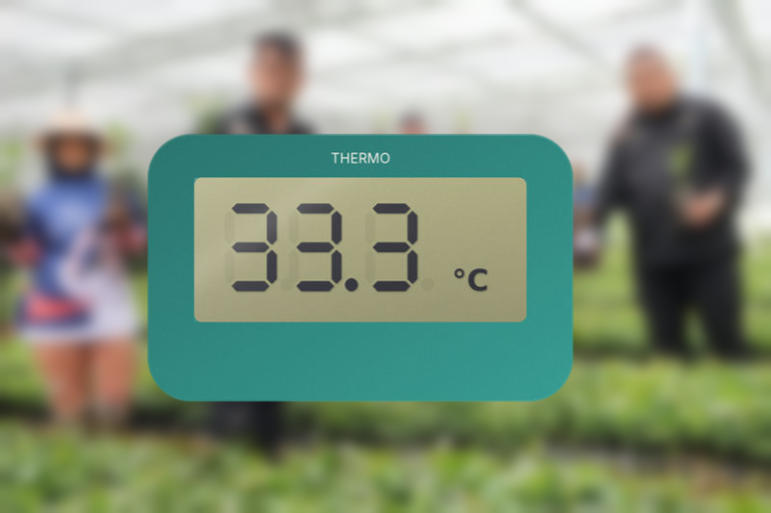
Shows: 33.3 °C
